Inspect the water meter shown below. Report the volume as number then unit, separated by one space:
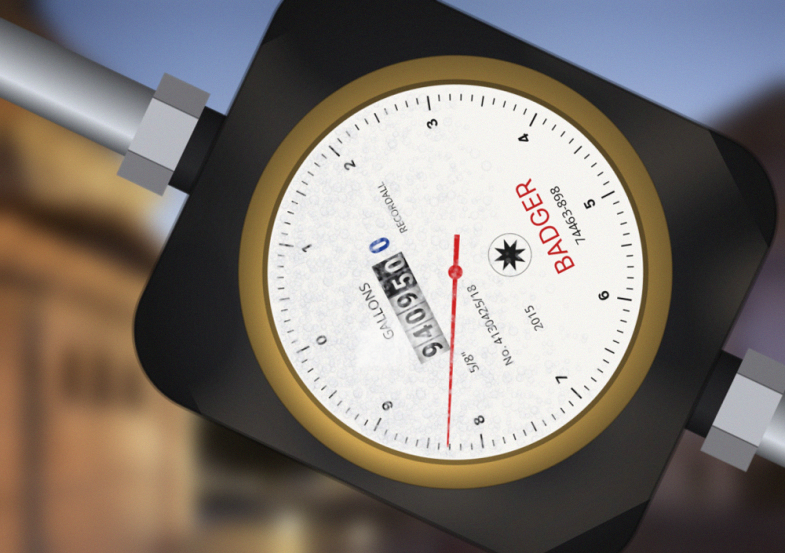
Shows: 9409498.3 gal
